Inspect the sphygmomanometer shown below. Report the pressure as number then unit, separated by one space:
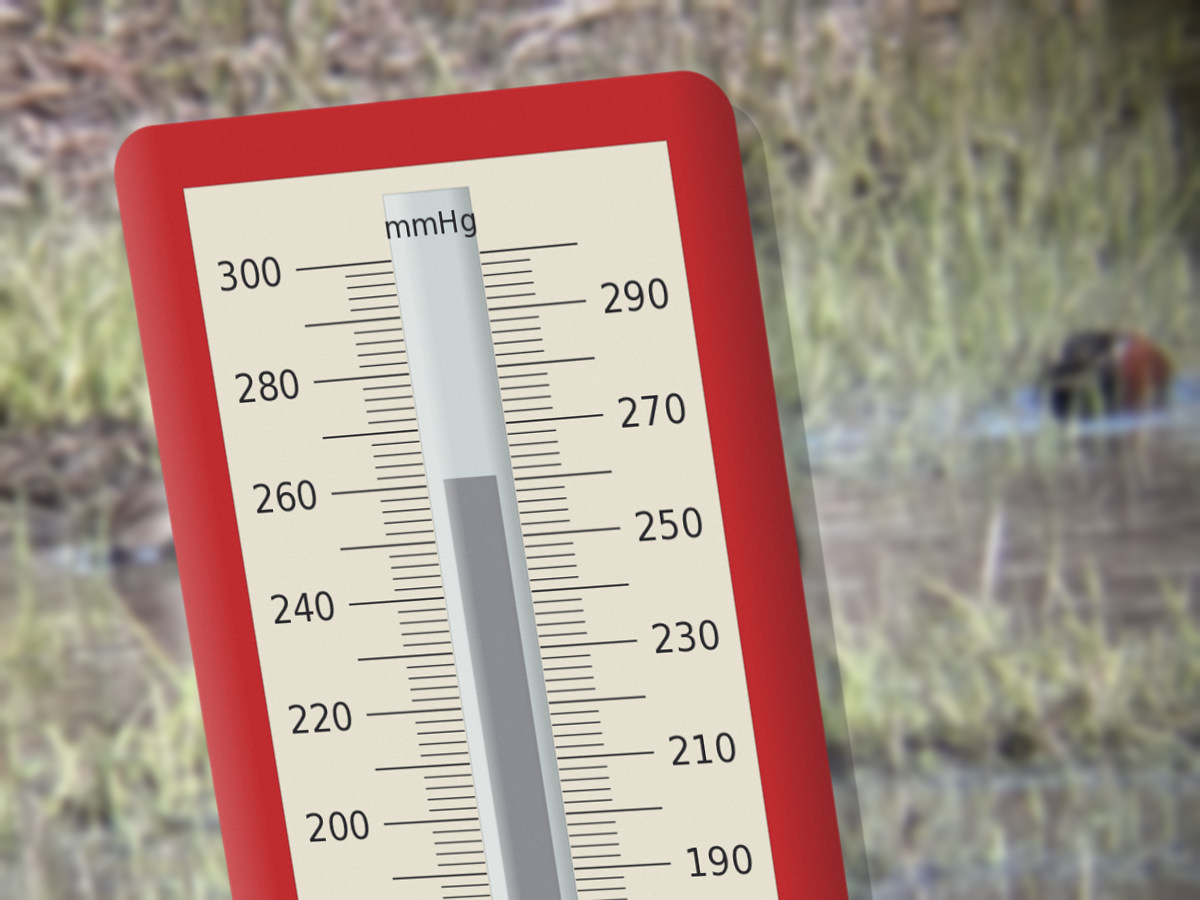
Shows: 261 mmHg
